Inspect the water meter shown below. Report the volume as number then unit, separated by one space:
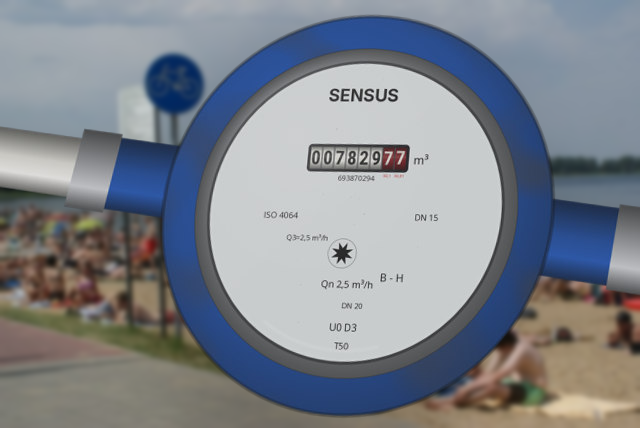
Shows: 7829.77 m³
